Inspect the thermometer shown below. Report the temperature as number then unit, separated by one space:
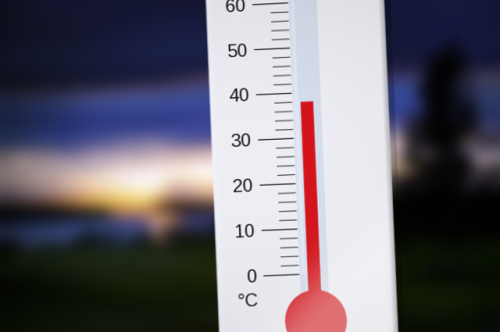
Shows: 38 °C
